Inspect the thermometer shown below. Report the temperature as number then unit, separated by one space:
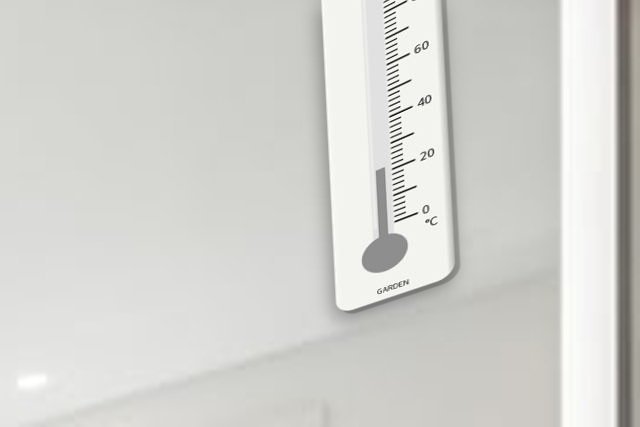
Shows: 22 °C
